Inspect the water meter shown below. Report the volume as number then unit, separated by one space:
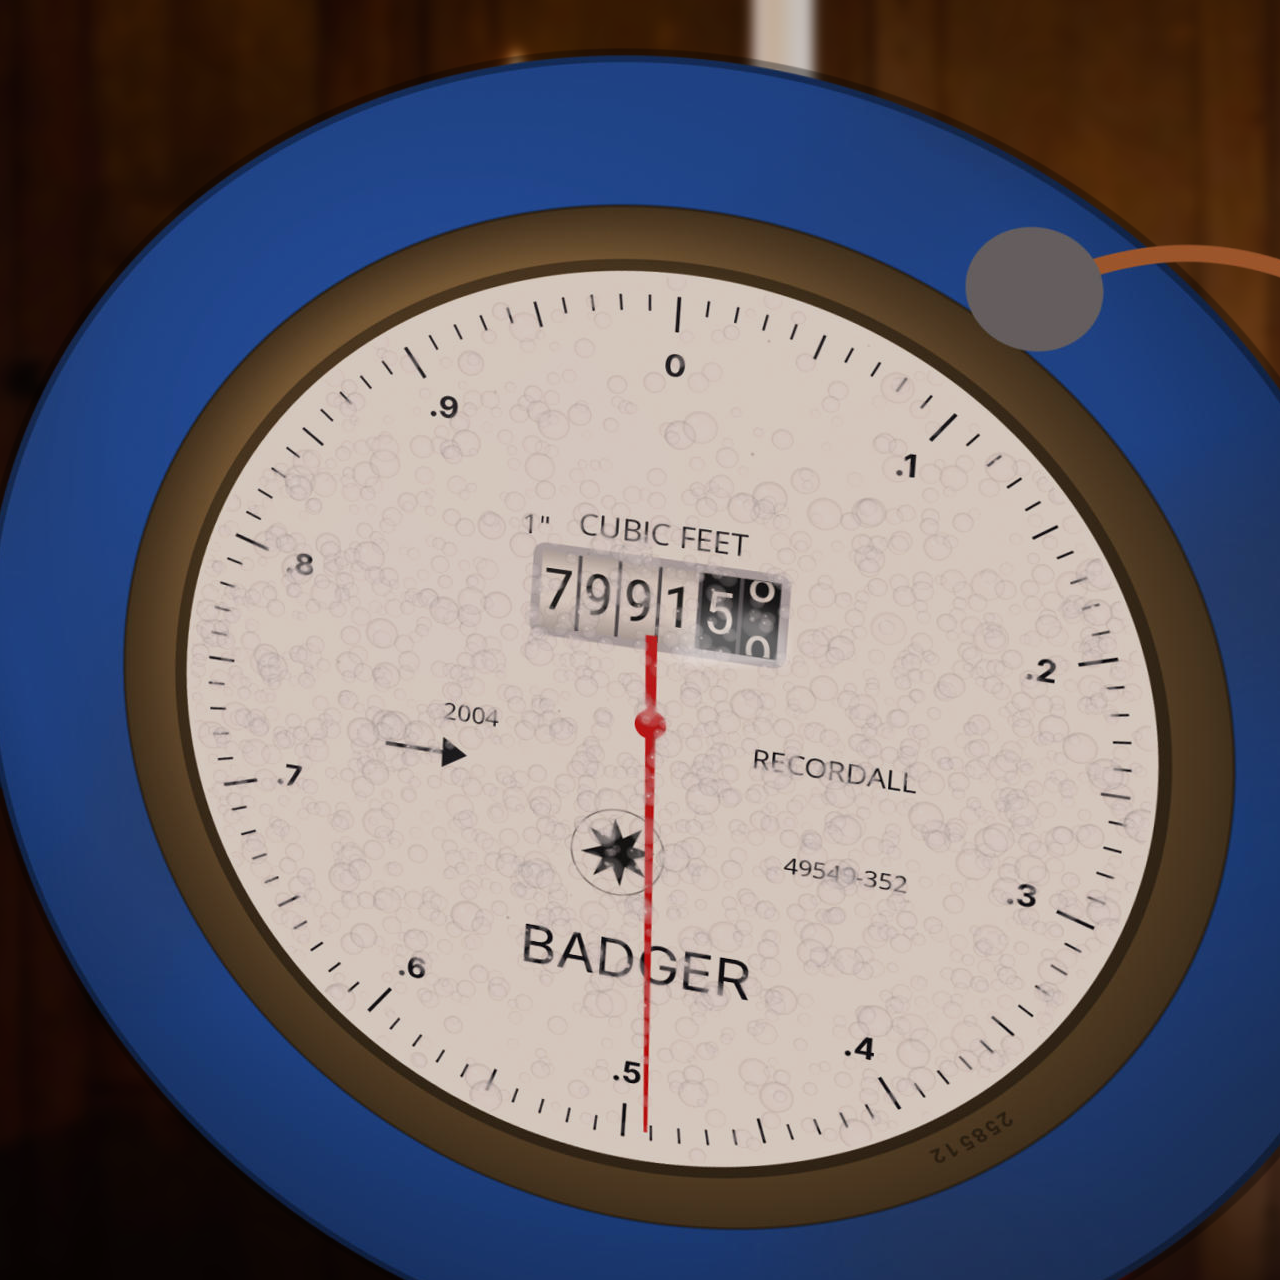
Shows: 799158.49 ft³
